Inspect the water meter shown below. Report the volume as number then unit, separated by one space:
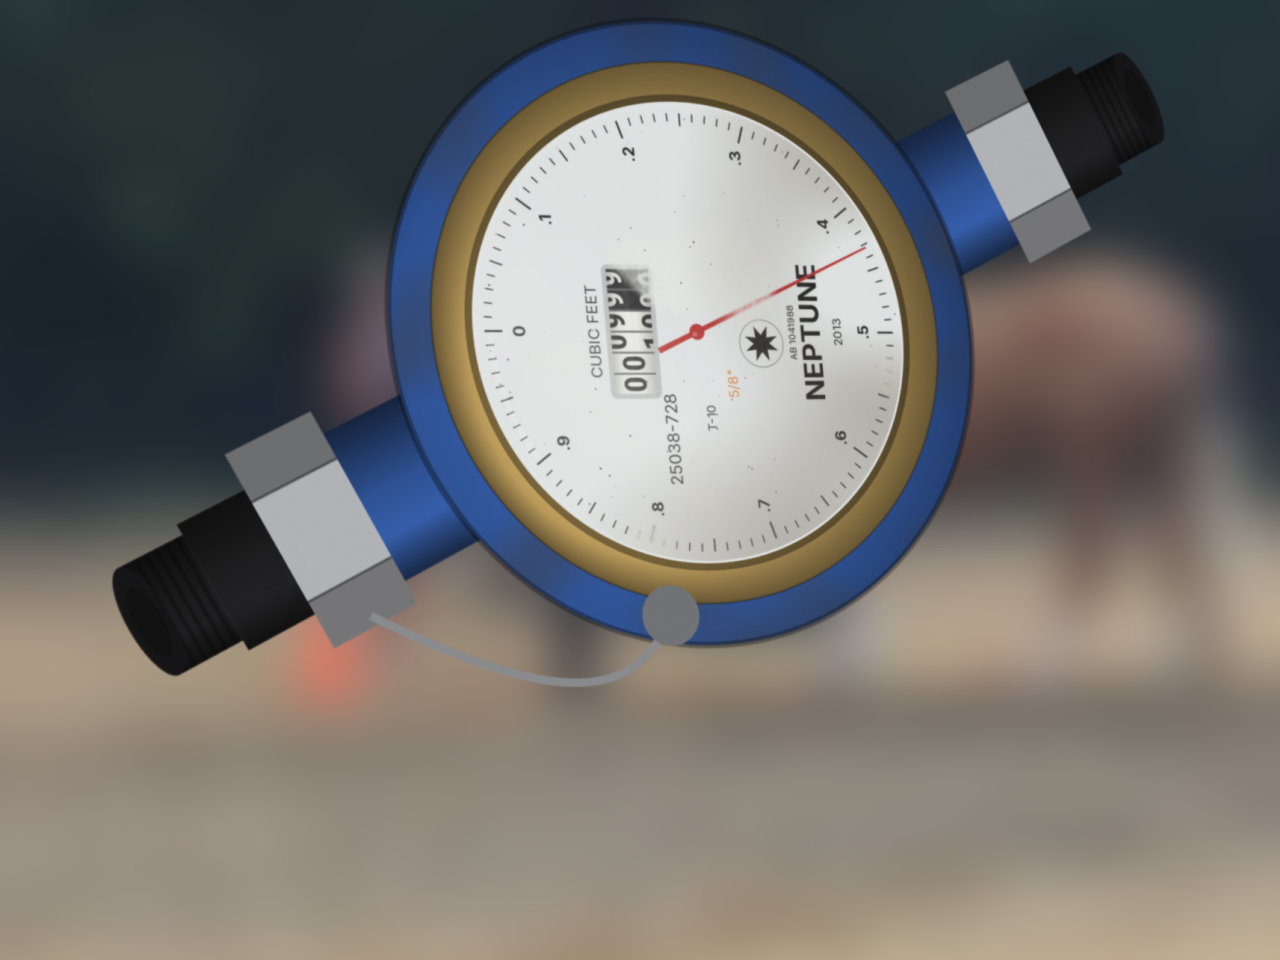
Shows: 999.43 ft³
